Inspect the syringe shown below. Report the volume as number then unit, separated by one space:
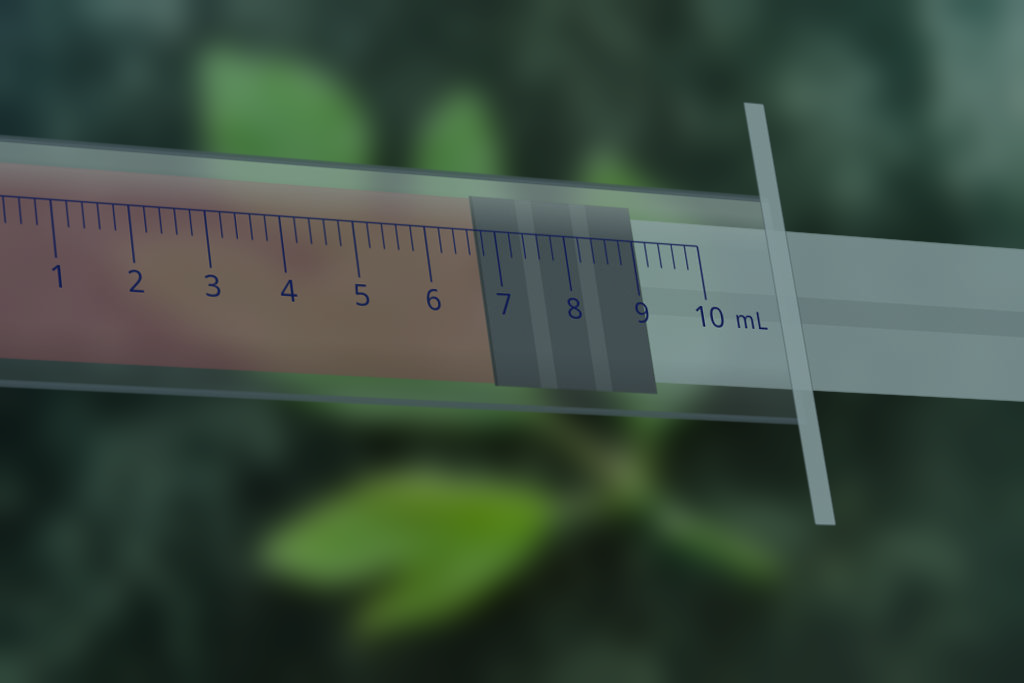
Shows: 6.7 mL
